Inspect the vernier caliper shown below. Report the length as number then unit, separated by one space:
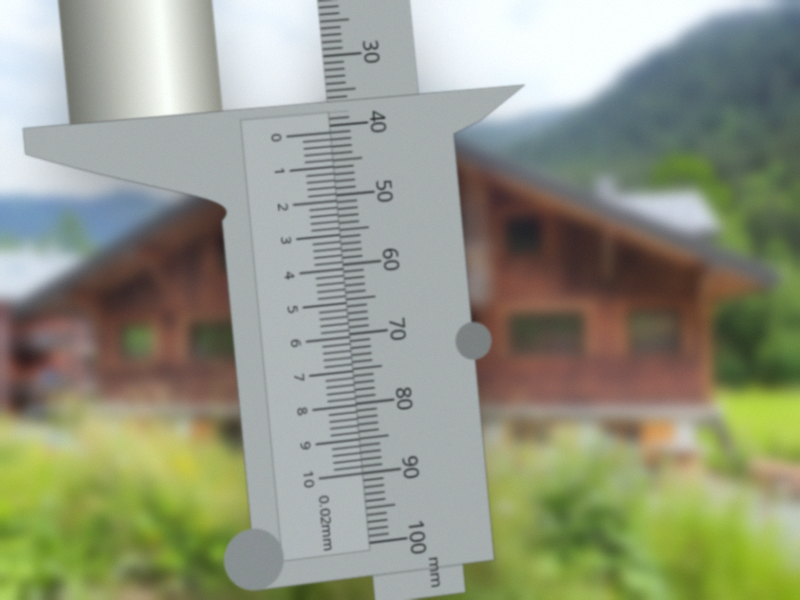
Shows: 41.0 mm
